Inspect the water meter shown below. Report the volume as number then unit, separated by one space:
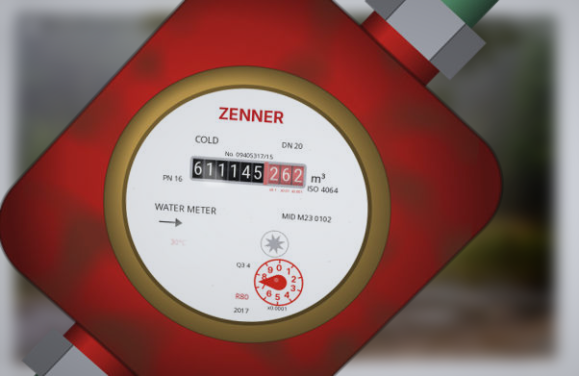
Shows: 611145.2627 m³
